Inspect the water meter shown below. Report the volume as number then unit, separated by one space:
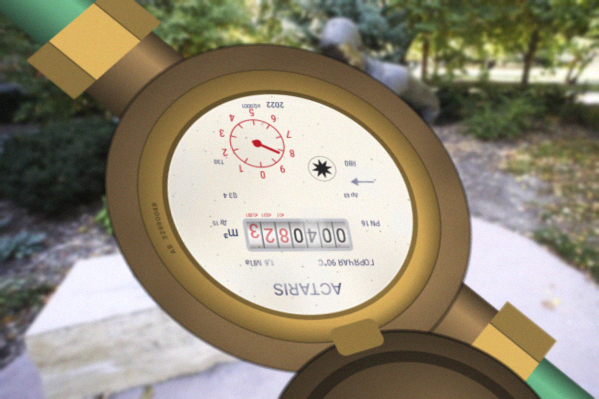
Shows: 40.8228 m³
